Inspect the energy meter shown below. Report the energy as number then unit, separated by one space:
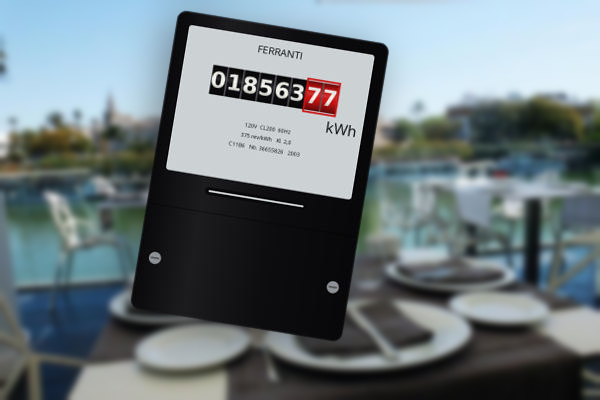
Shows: 18563.77 kWh
